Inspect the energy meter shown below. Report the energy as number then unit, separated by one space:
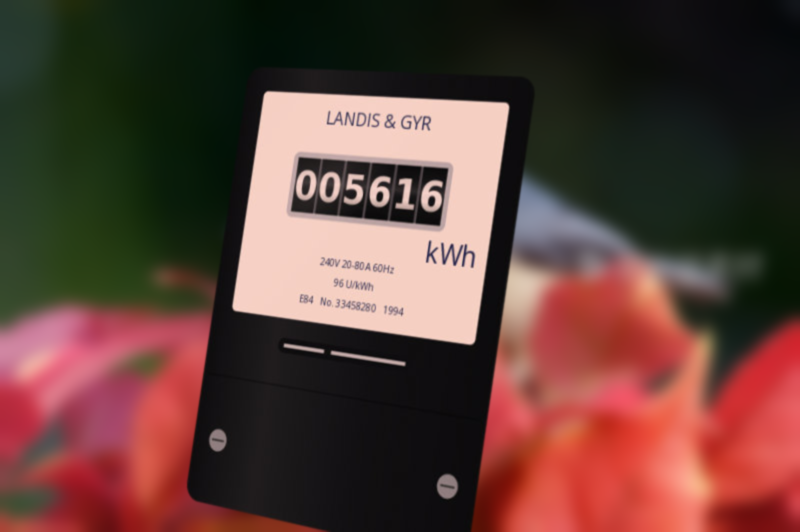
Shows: 5616 kWh
